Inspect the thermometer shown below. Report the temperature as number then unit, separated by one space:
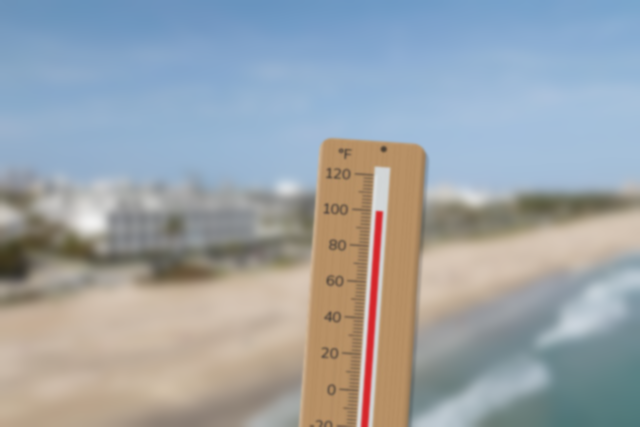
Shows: 100 °F
